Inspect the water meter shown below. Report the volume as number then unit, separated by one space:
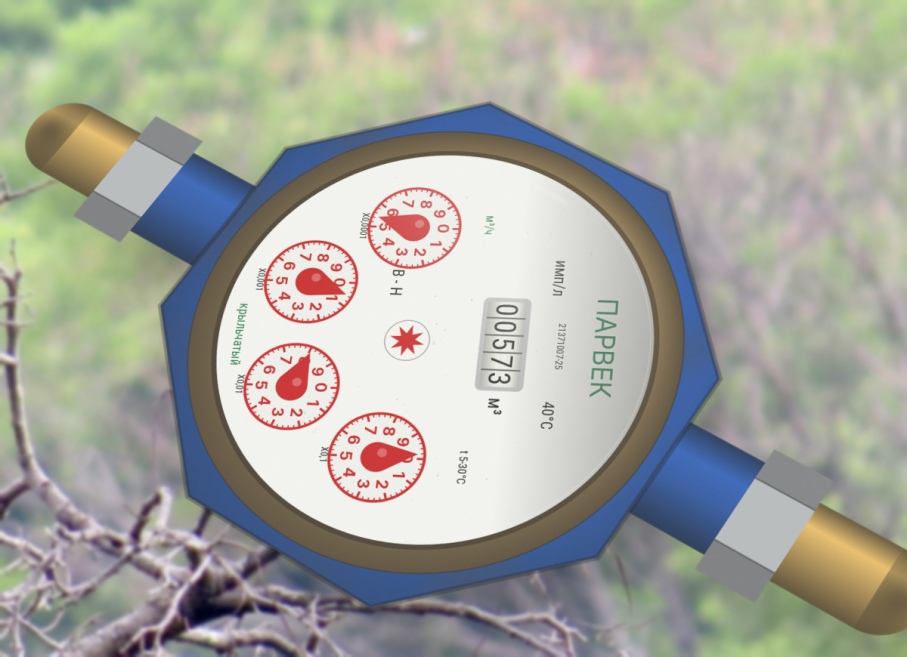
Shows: 572.9805 m³
